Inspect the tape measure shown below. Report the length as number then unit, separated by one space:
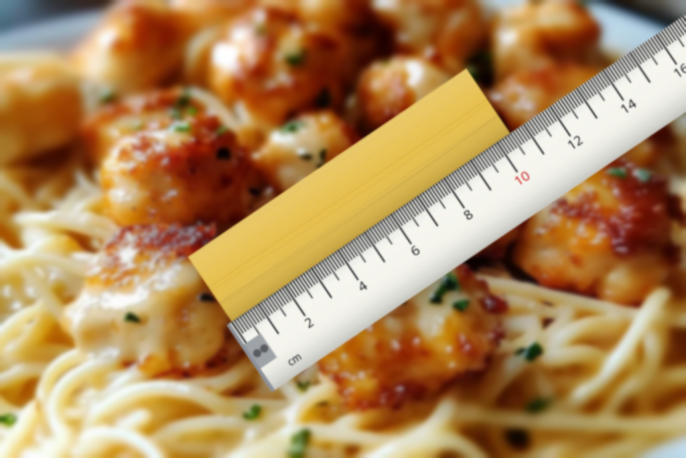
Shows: 10.5 cm
